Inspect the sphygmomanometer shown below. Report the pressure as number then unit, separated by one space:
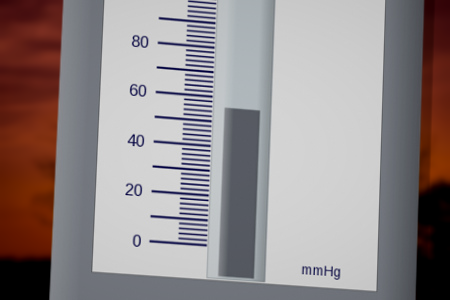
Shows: 56 mmHg
